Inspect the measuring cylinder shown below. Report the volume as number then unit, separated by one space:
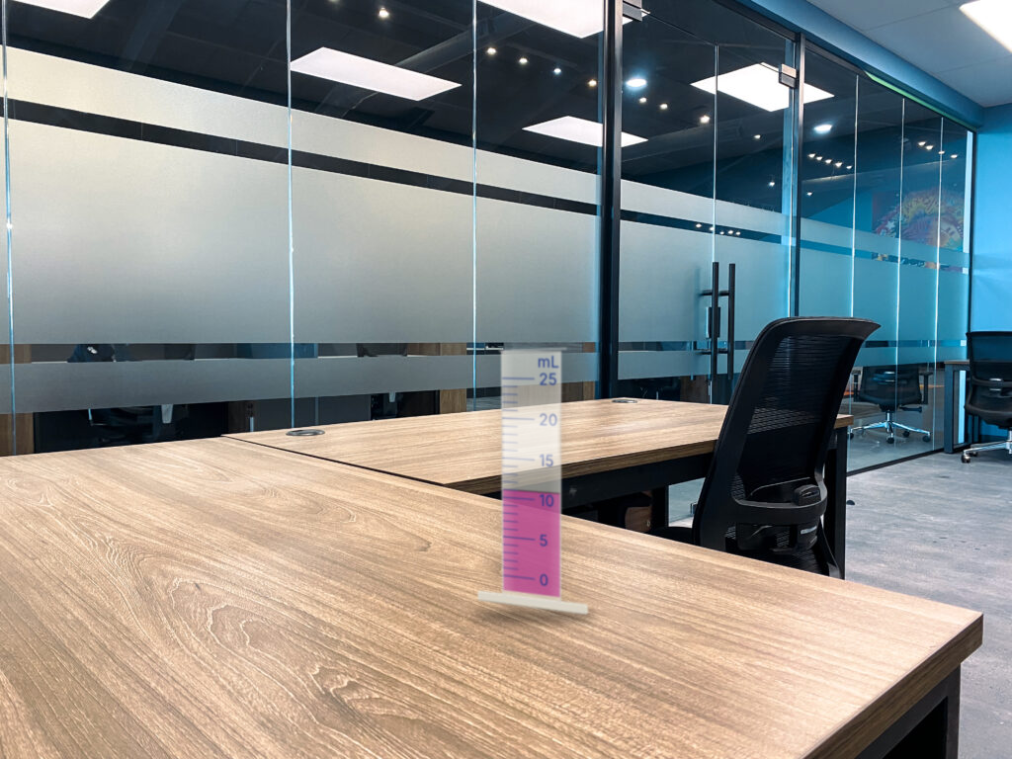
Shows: 11 mL
